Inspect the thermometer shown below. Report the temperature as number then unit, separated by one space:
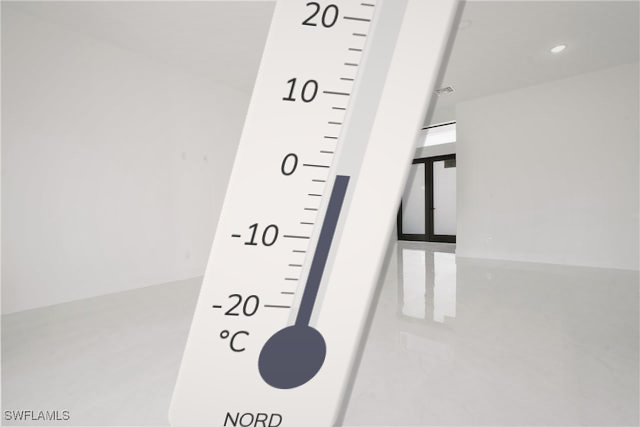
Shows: -1 °C
